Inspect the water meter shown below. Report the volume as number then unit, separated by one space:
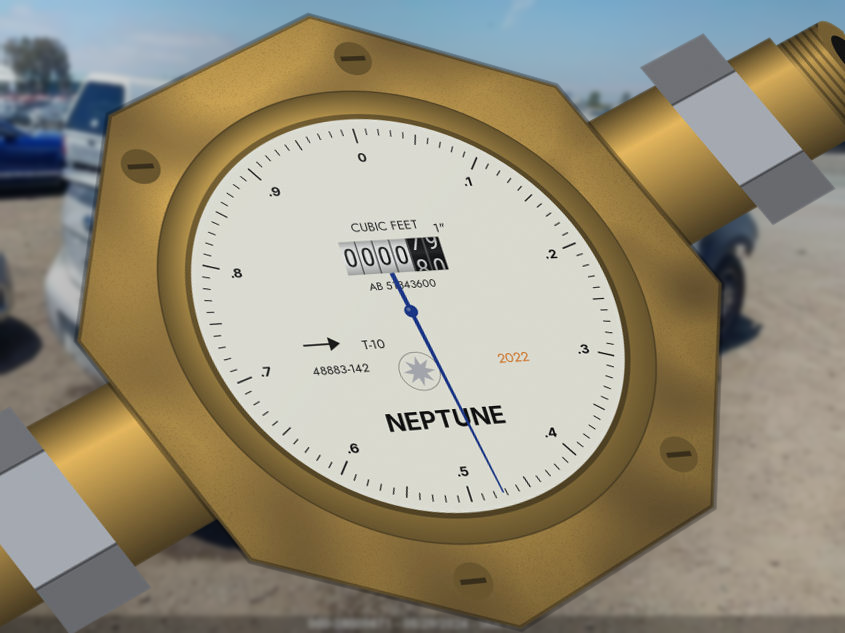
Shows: 79.47 ft³
